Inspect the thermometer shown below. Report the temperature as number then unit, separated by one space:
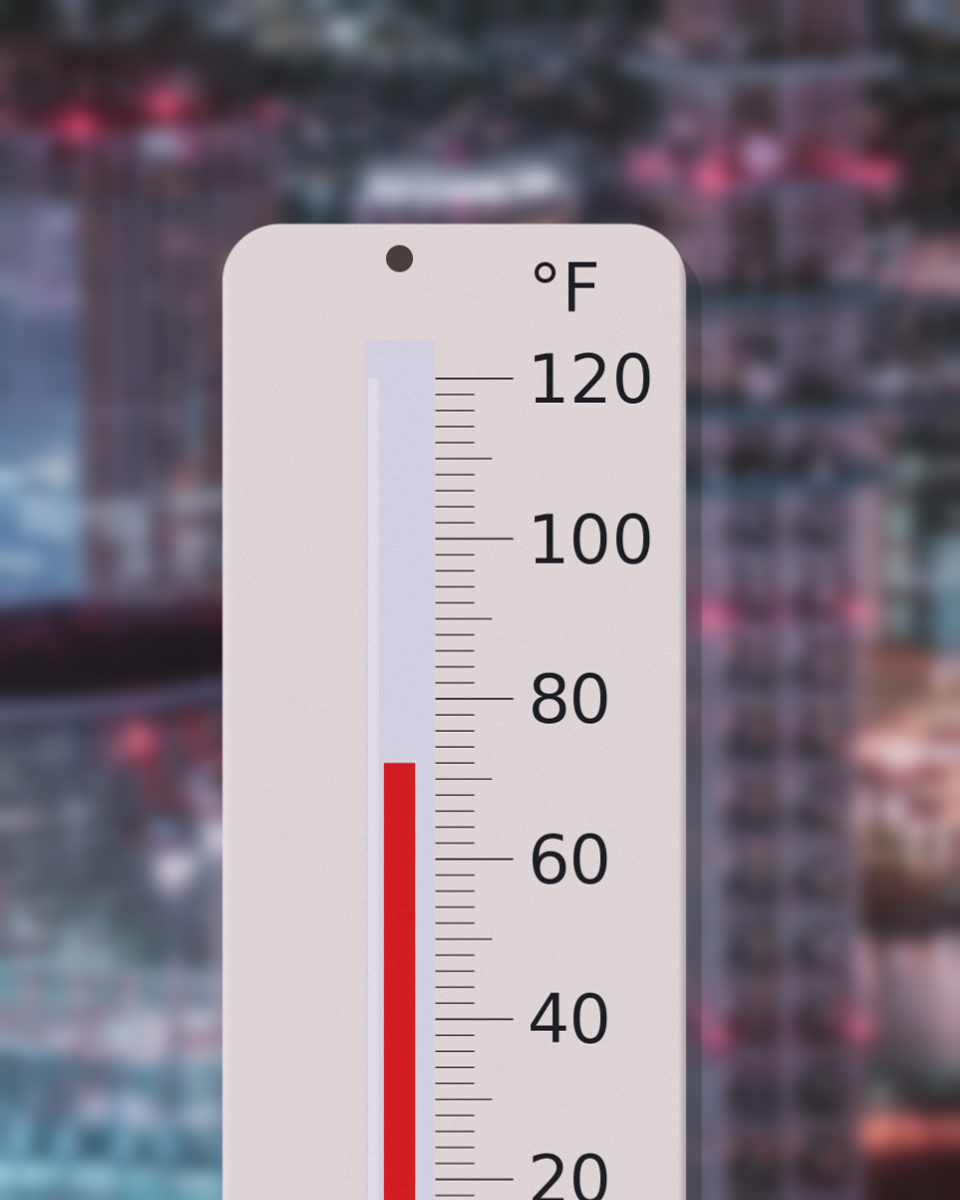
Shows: 72 °F
